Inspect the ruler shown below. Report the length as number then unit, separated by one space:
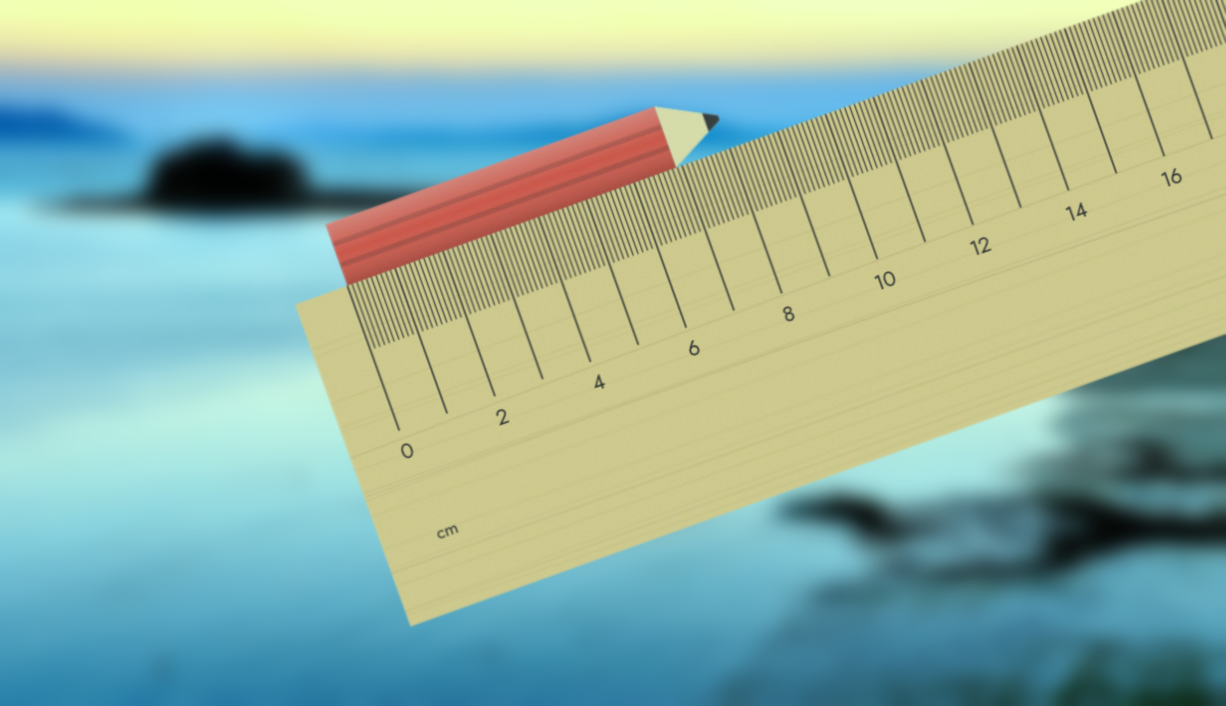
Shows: 8 cm
